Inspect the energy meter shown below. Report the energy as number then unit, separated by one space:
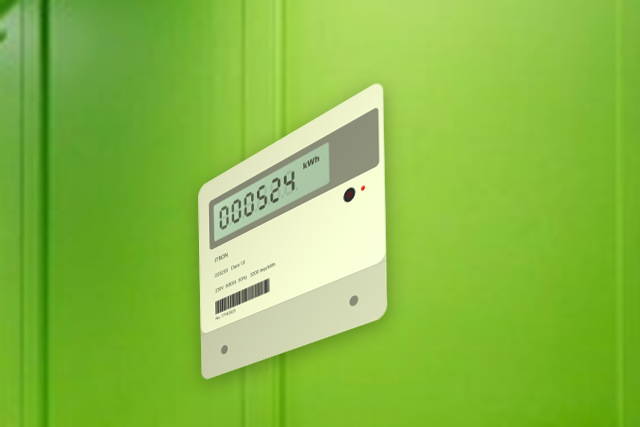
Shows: 524 kWh
